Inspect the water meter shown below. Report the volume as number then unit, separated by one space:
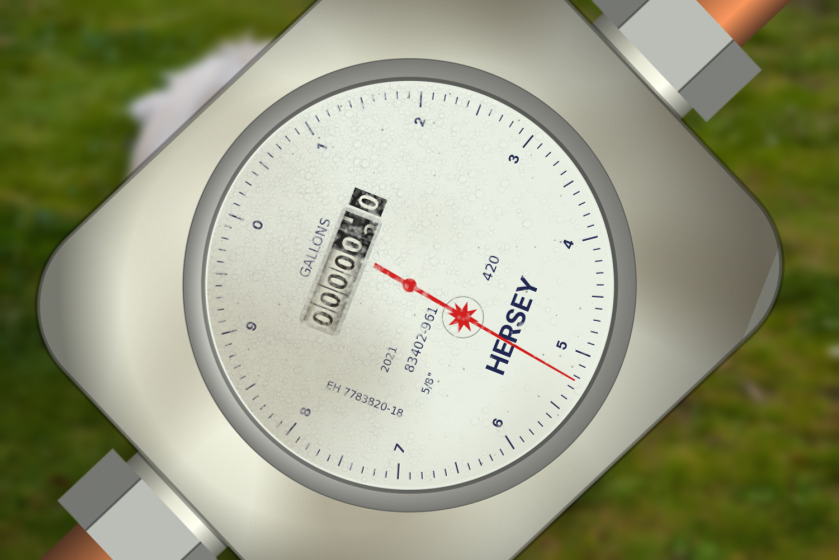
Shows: 15.2 gal
